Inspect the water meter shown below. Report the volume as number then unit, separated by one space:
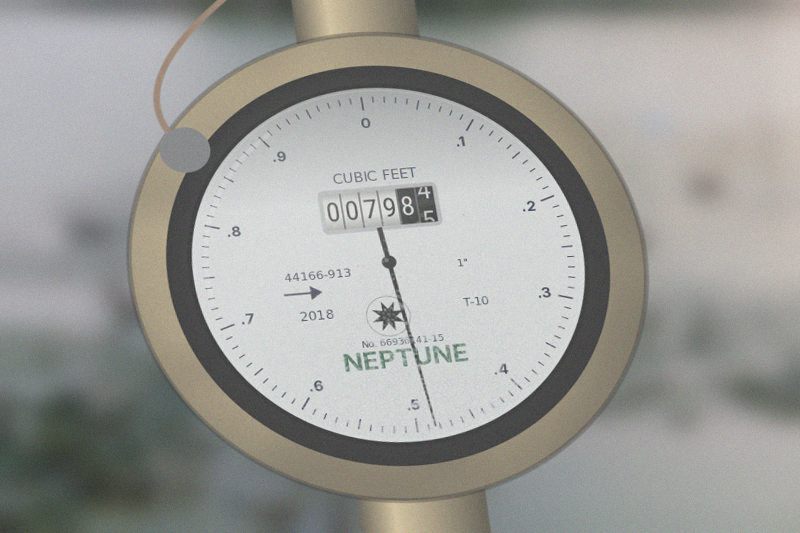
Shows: 7984.48 ft³
